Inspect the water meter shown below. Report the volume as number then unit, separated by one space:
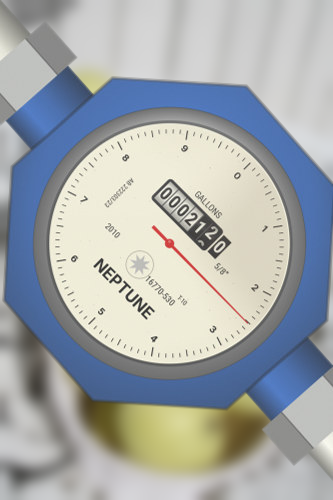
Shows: 2122.5 gal
